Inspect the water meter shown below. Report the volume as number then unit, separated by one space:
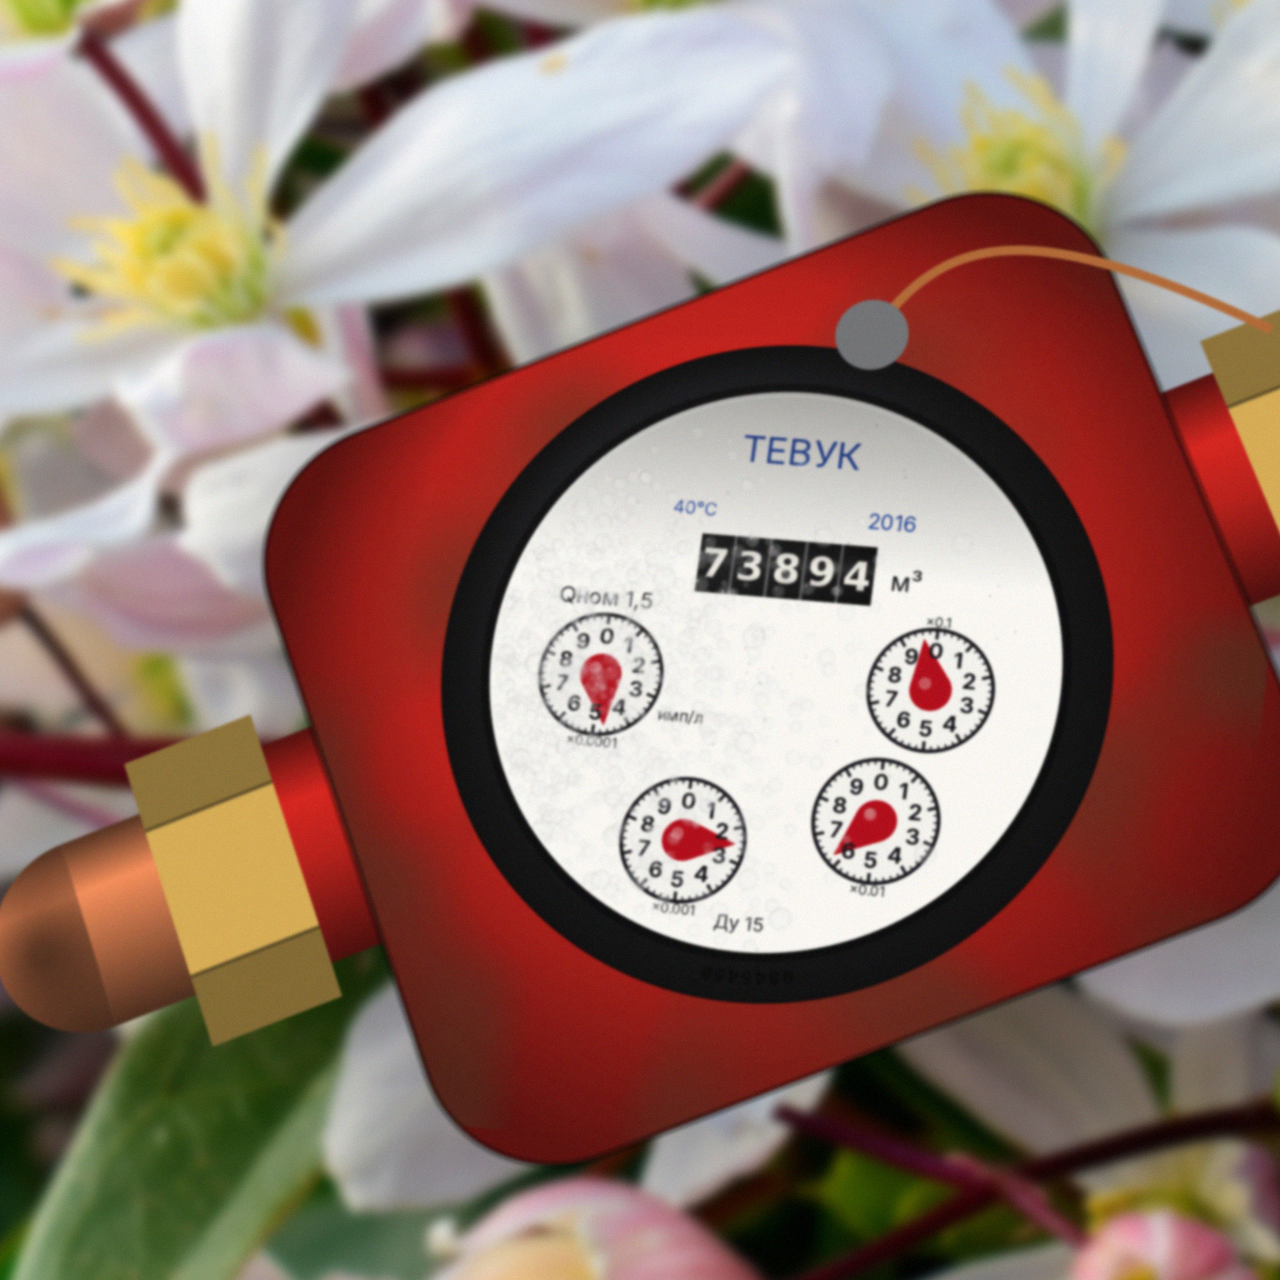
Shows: 73893.9624 m³
